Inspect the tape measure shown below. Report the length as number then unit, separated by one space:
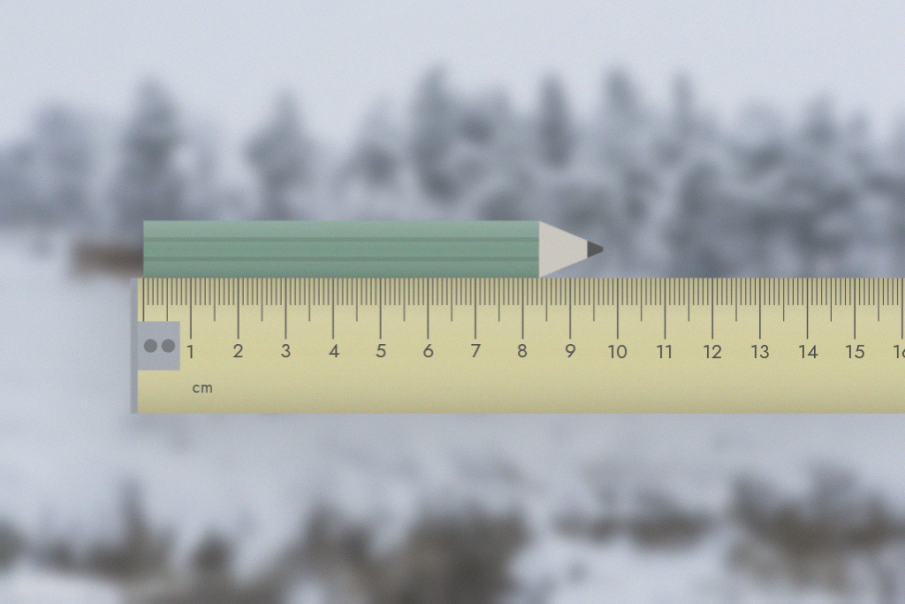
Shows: 9.7 cm
